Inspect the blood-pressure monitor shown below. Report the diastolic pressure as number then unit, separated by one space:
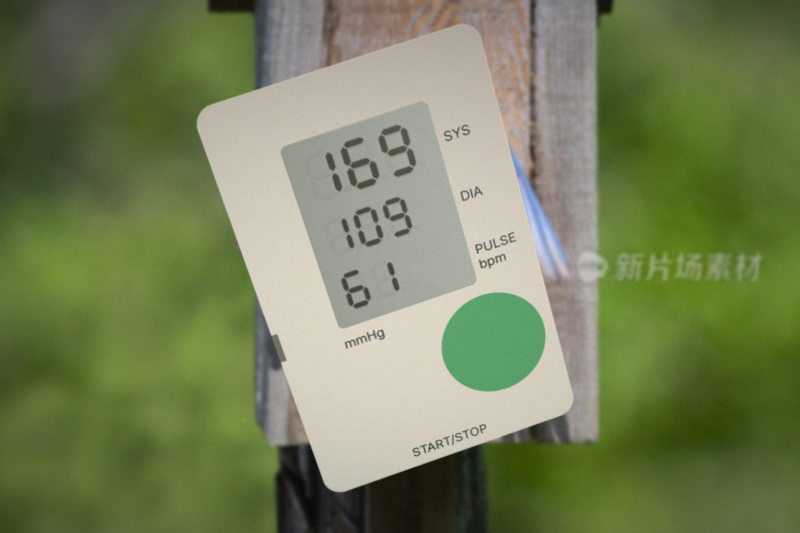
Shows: 109 mmHg
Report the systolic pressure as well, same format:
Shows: 169 mmHg
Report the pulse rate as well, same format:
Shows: 61 bpm
